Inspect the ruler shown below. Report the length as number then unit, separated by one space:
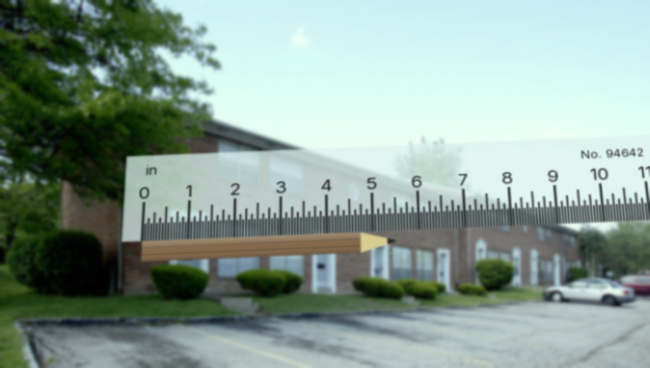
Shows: 5.5 in
